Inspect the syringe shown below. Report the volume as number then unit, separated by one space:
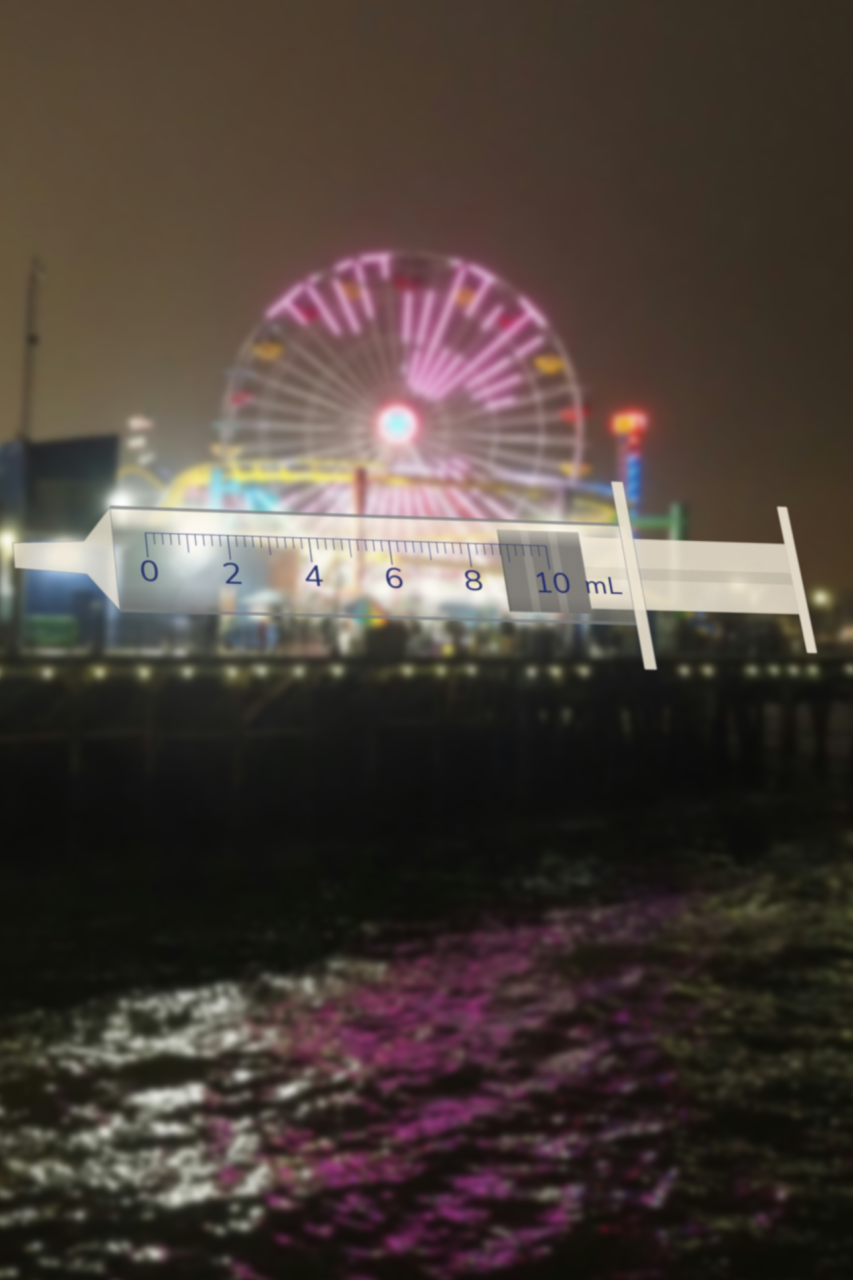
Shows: 8.8 mL
